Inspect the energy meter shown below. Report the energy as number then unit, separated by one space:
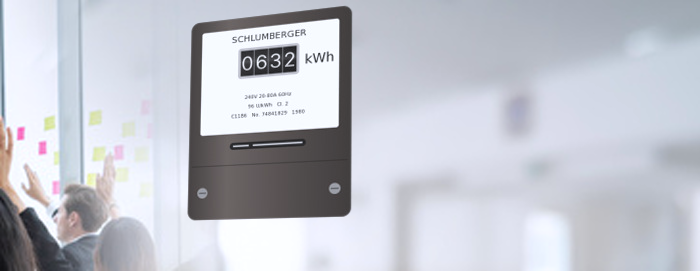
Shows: 632 kWh
